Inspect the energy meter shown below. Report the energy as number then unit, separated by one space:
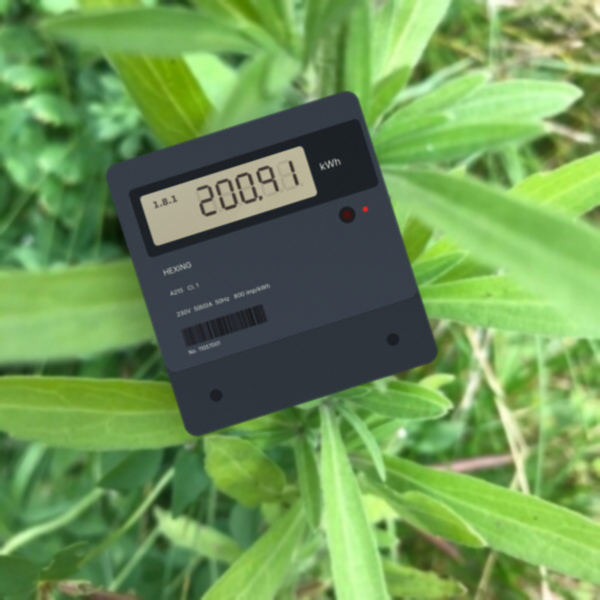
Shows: 200.91 kWh
